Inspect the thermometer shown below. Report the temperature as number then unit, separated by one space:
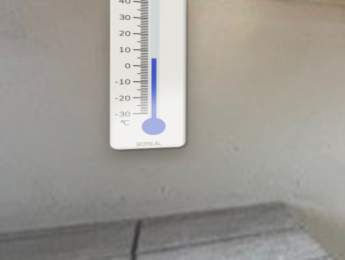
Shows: 5 °C
